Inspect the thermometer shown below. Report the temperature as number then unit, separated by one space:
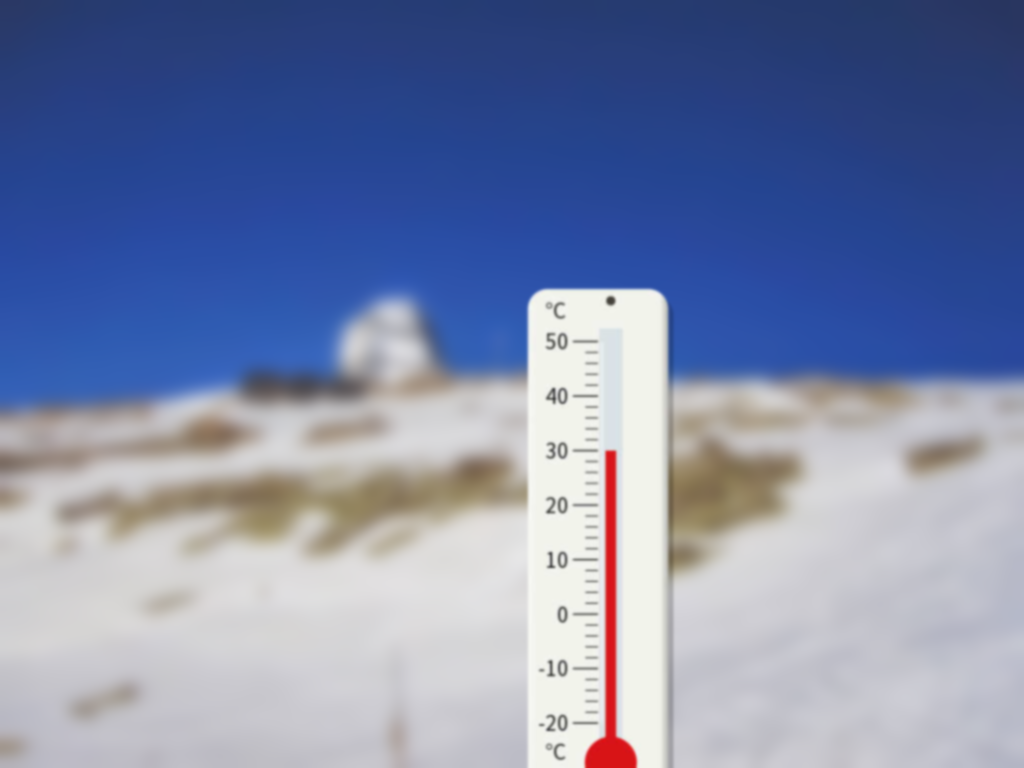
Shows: 30 °C
